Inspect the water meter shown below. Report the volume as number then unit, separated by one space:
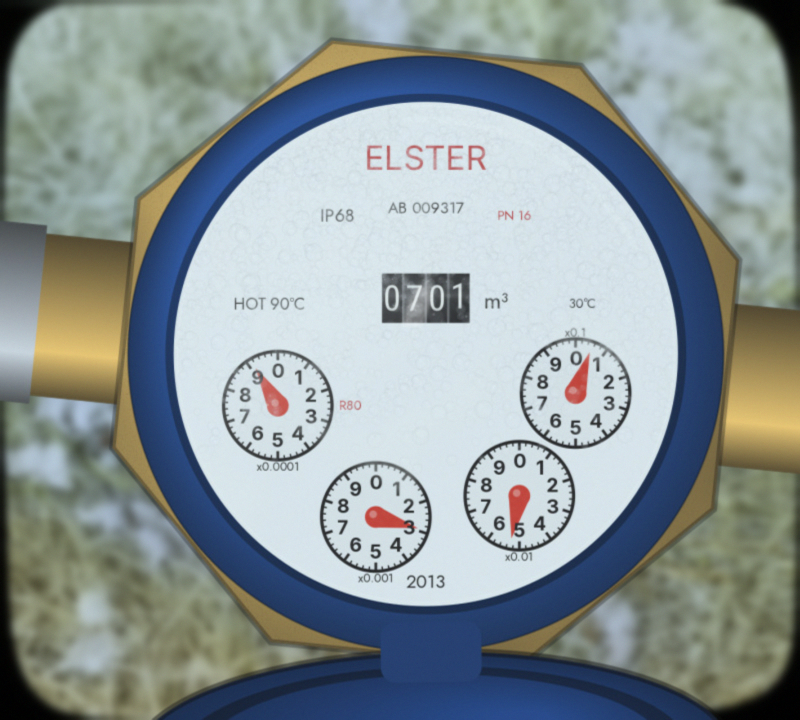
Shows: 701.0529 m³
